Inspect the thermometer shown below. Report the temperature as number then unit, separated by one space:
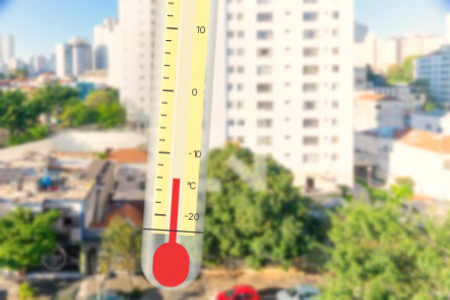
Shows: -14 °C
